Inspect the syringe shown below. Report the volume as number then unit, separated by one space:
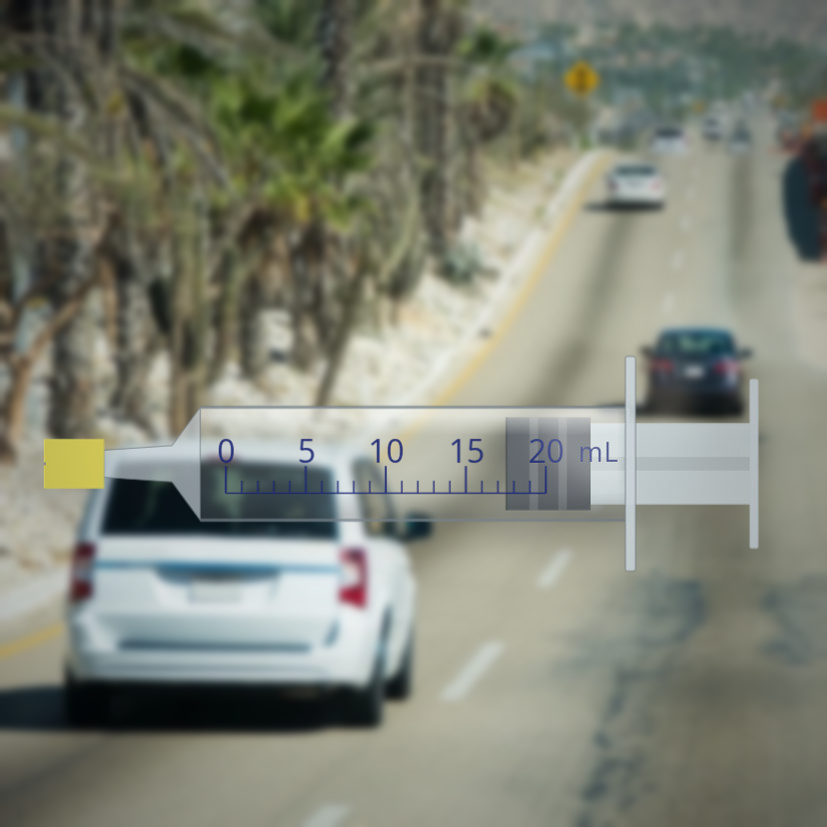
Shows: 17.5 mL
